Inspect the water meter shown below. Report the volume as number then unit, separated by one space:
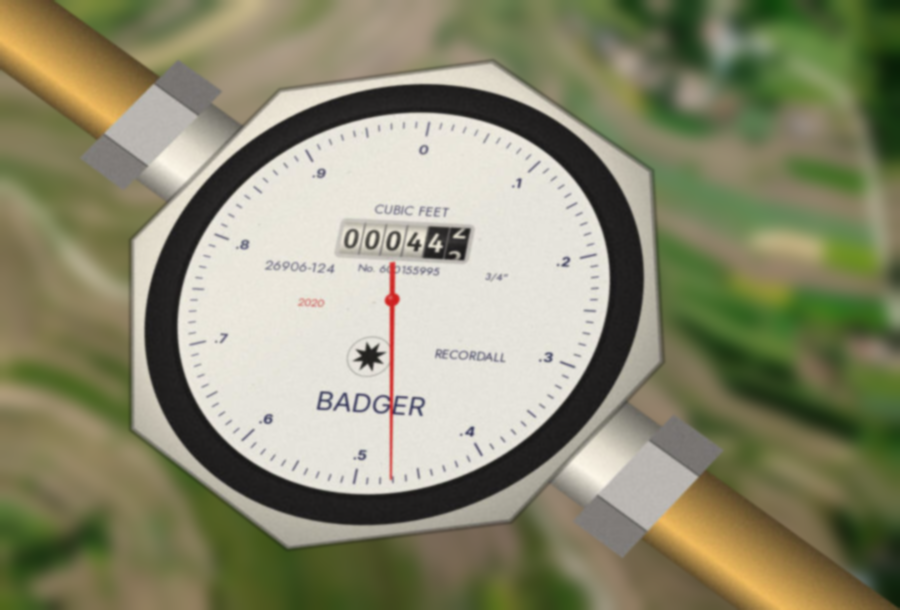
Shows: 442.47 ft³
